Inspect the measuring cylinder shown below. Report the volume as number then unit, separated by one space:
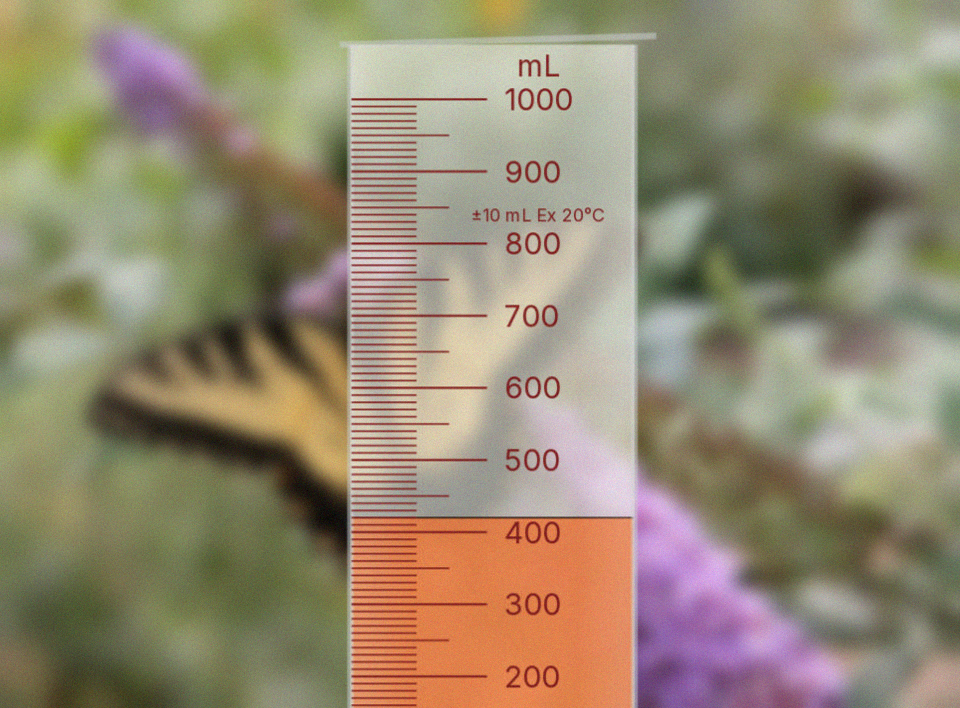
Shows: 420 mL
